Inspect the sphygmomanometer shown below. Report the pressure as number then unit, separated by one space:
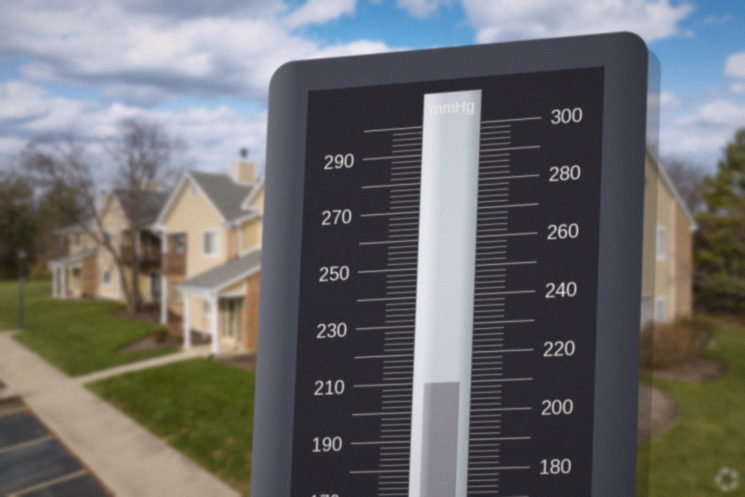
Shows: 210 mmHg
